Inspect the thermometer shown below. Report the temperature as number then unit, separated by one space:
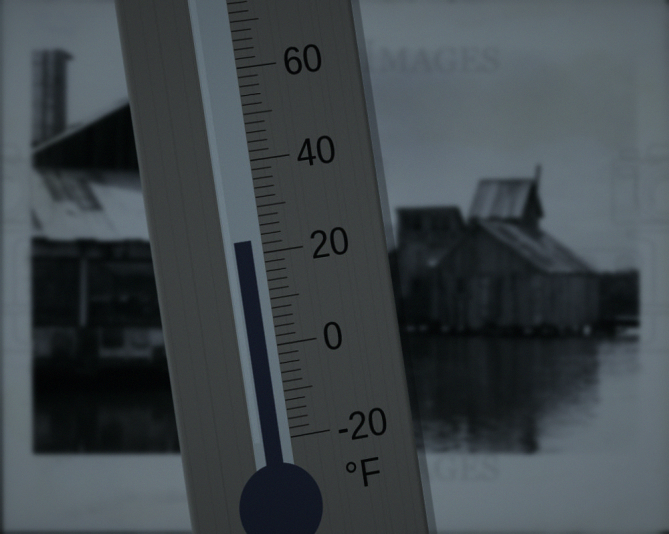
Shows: 23 °F
